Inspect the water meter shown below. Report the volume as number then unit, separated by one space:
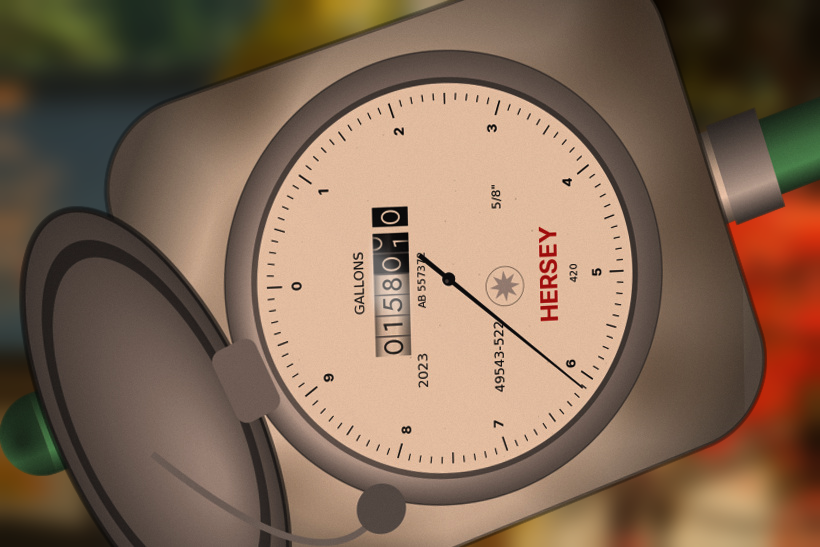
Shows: 158006.1 gal
